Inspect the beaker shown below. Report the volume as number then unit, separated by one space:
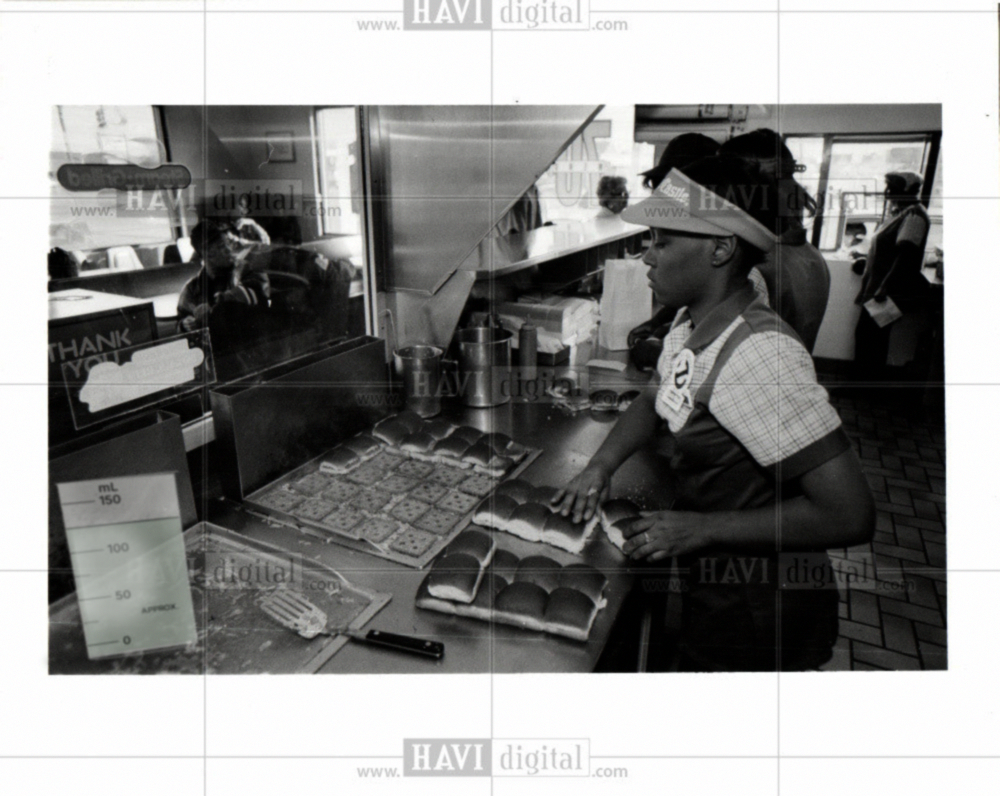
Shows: 125 mL
